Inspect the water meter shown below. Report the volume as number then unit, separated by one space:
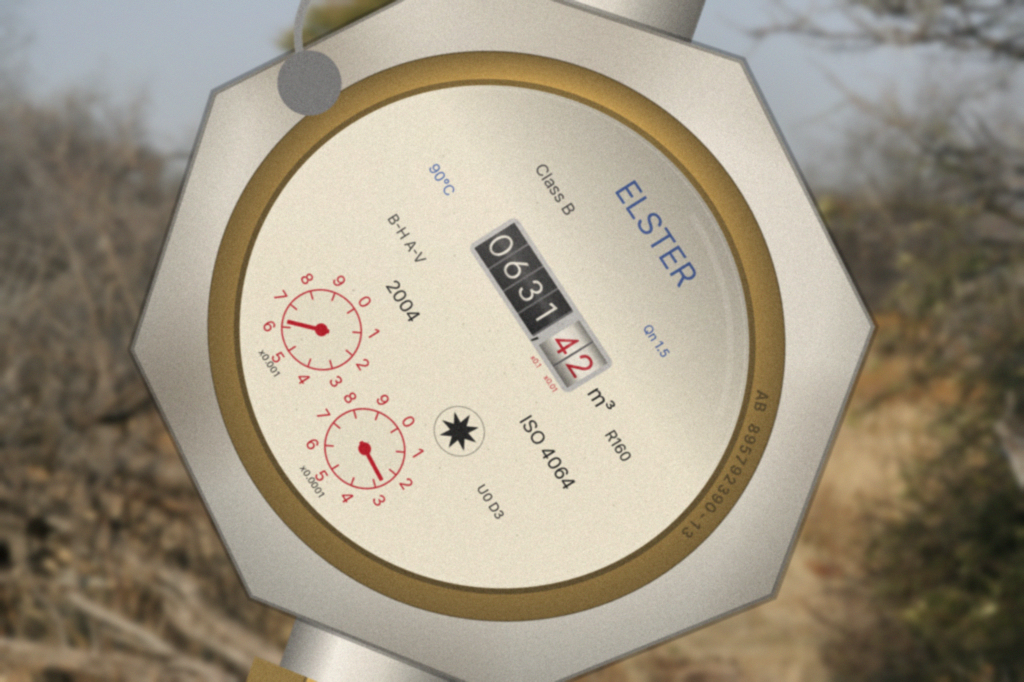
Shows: 631.4262 m³
